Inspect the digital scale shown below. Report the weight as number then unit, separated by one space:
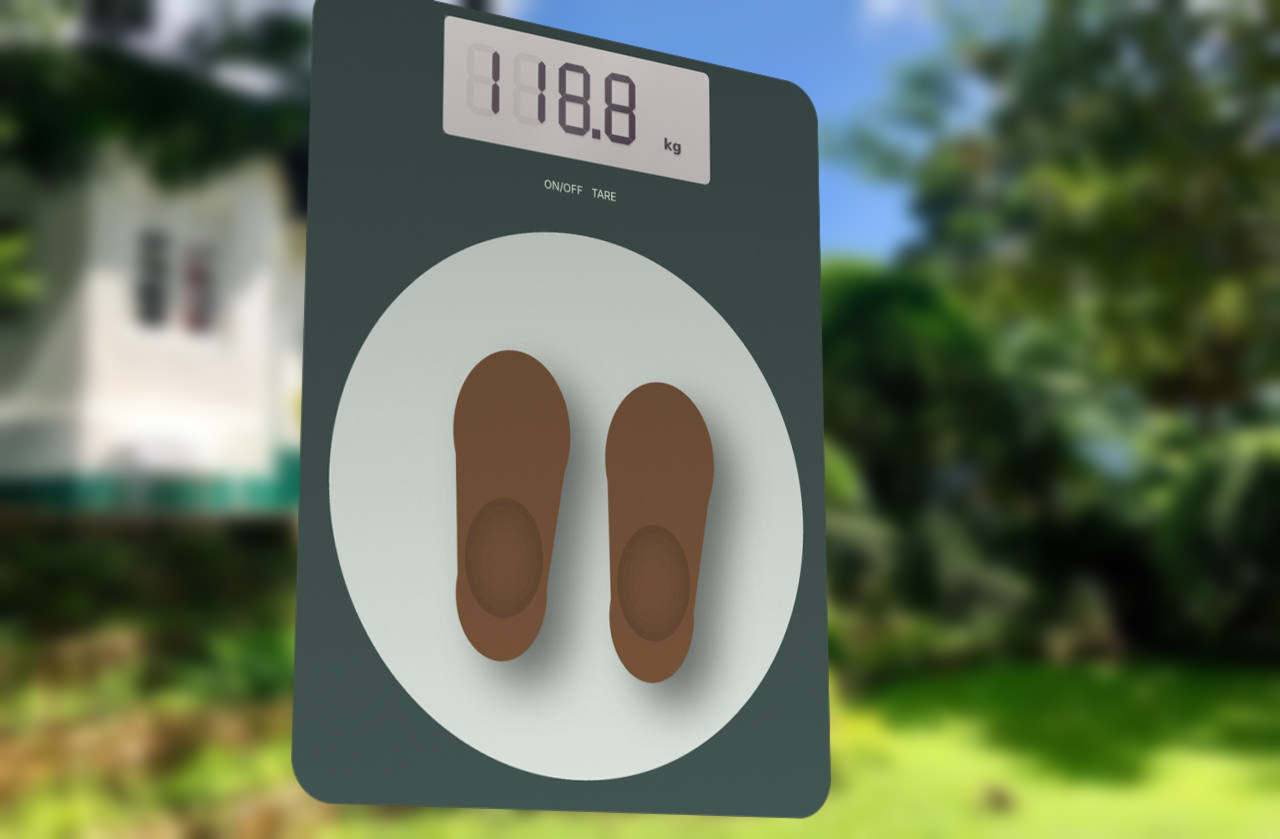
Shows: 118.8 kg
